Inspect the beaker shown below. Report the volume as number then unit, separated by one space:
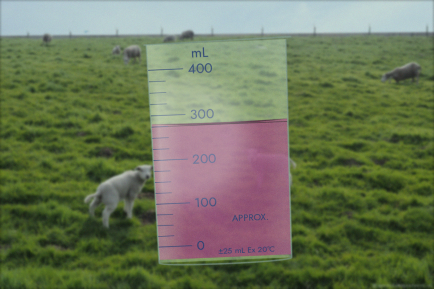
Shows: 275 mL
